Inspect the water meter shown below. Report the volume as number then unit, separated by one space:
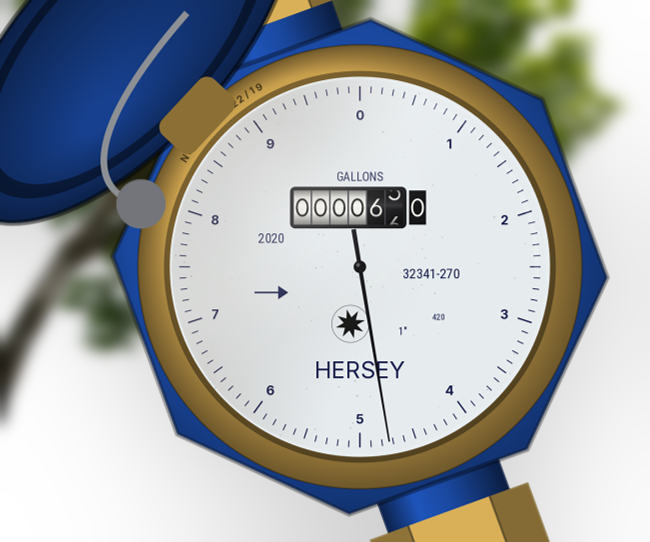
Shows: 654.7 gal
